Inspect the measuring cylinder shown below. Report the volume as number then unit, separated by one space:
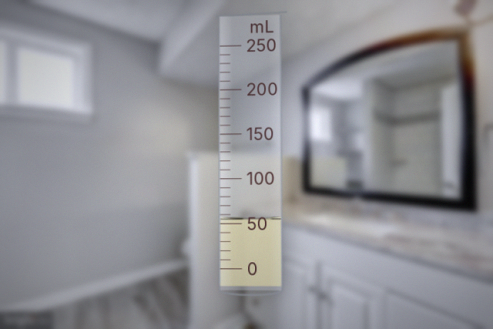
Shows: 55 mL
